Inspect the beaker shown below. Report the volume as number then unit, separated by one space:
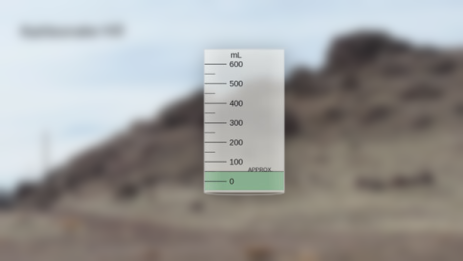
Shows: 50 mL
